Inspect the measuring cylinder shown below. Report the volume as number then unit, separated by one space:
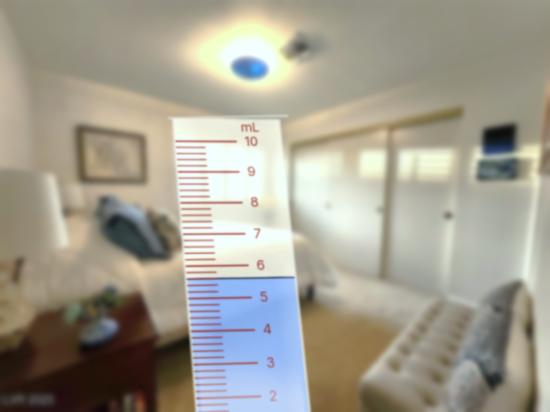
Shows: 5.6 mL
